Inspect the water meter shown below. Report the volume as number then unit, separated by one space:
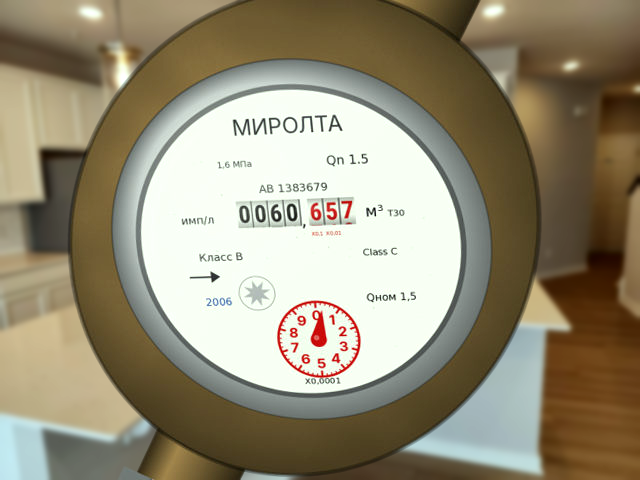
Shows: 60.6570 m³
